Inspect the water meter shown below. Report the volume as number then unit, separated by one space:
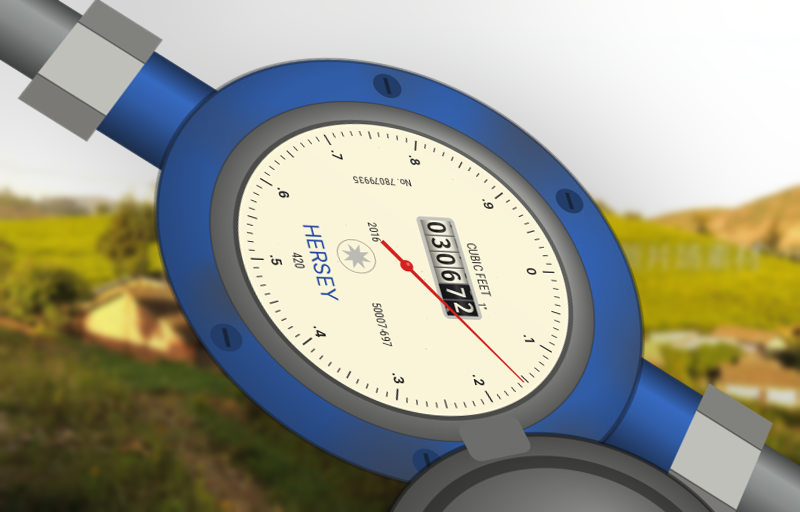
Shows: 30672.15 ft³
